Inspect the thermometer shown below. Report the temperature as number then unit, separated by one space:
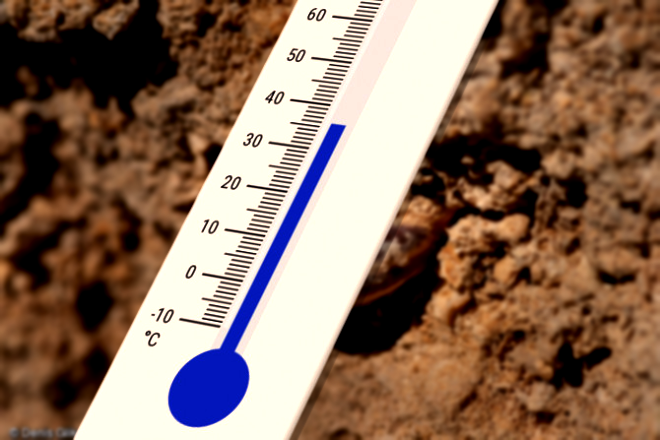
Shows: 36 °C
